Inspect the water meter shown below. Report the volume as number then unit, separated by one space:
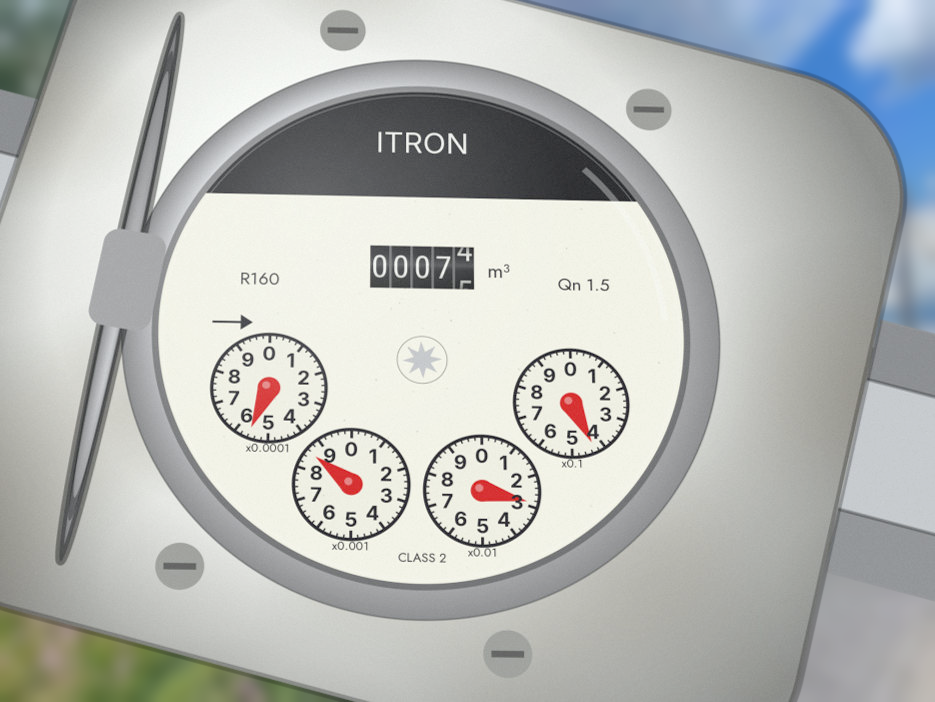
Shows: 74.4285 m³
